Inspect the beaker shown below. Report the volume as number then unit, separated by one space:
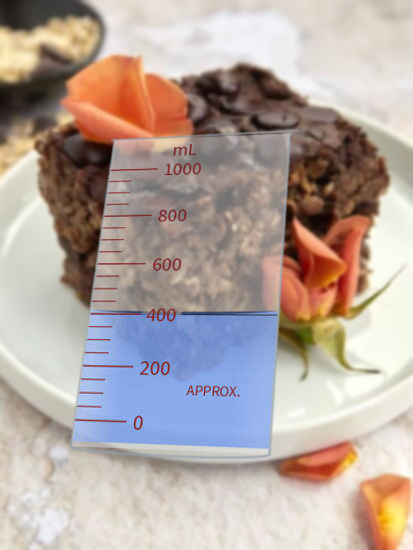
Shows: 400 mL
